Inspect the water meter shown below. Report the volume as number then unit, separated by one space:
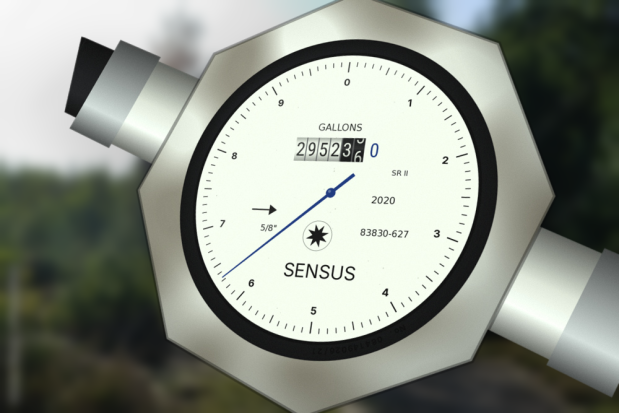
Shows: 2952356.3 gal
